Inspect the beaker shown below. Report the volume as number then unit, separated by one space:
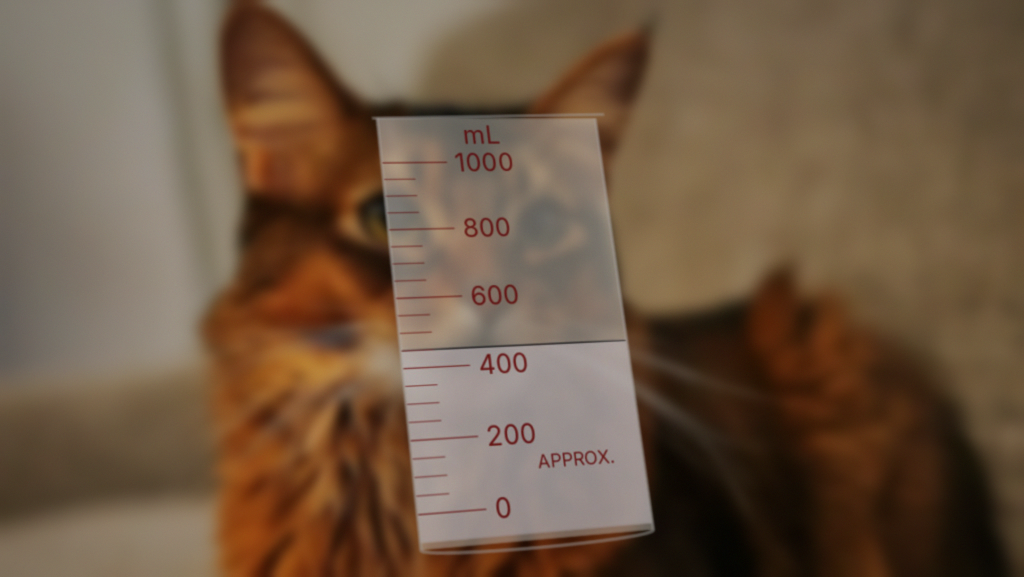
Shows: 450 mL
